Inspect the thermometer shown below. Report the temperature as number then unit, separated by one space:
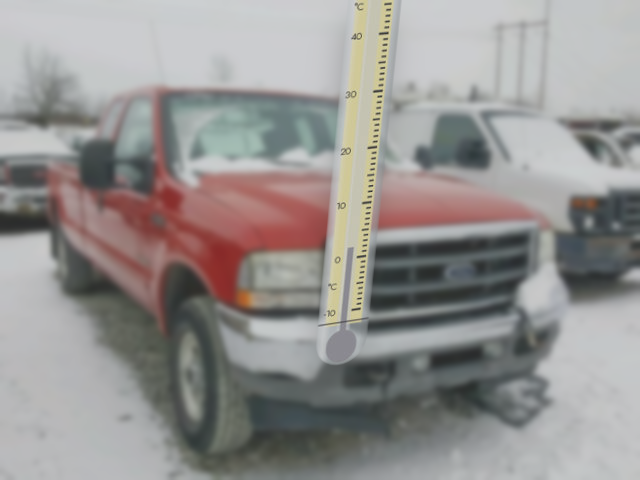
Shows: 2 °C
